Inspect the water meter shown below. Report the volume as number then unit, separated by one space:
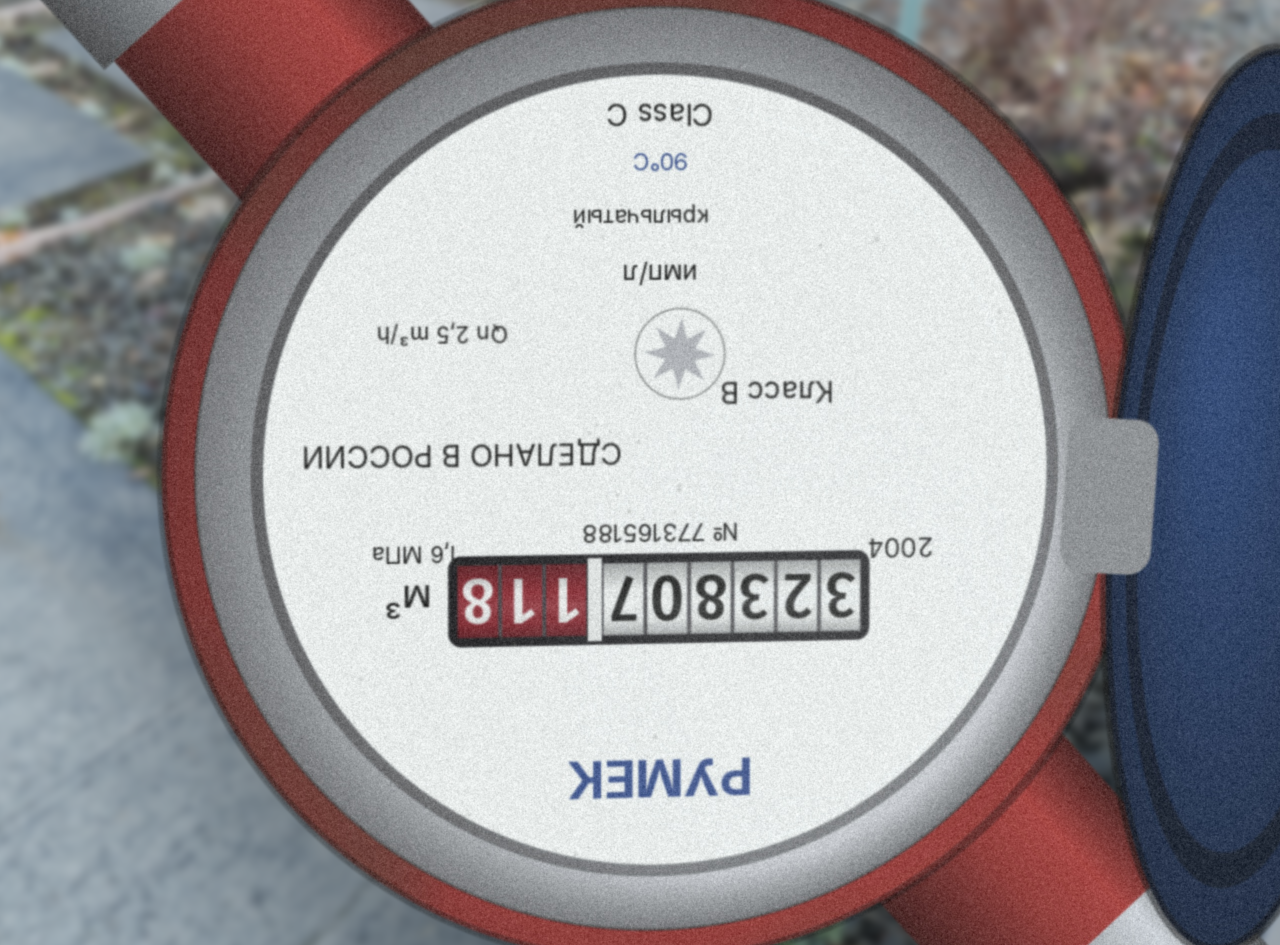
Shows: 323807.118 m³
